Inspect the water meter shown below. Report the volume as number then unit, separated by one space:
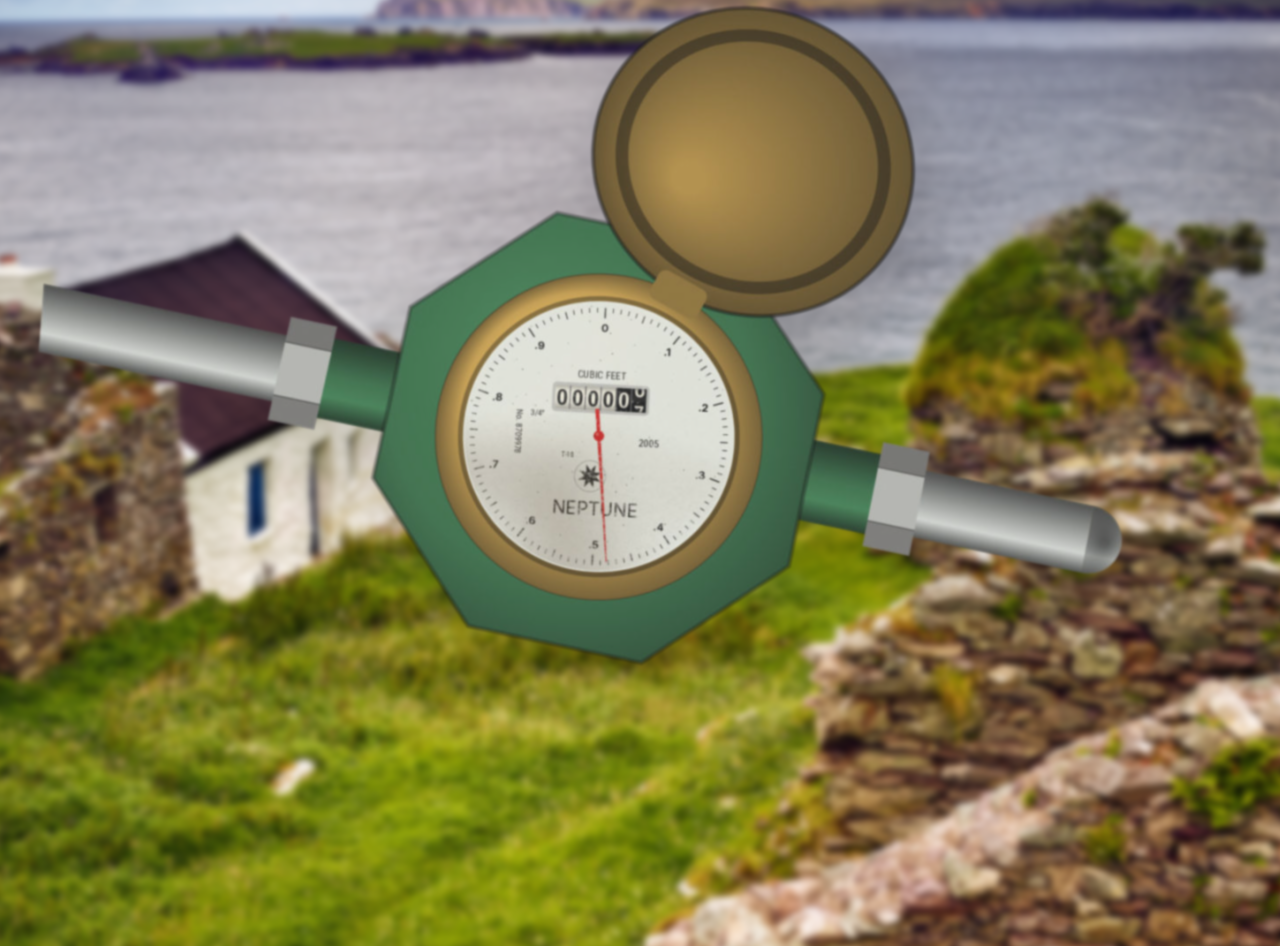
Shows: 6.48 ft³
